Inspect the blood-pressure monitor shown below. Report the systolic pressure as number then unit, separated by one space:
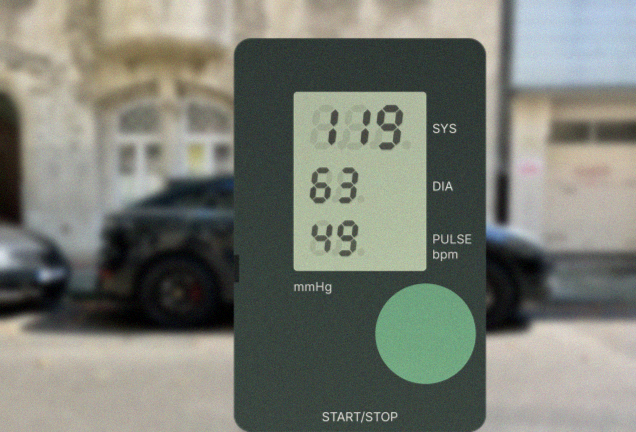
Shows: 119 mmHg
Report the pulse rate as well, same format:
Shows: 49 bpm
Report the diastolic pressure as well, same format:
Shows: 63 mmHg
